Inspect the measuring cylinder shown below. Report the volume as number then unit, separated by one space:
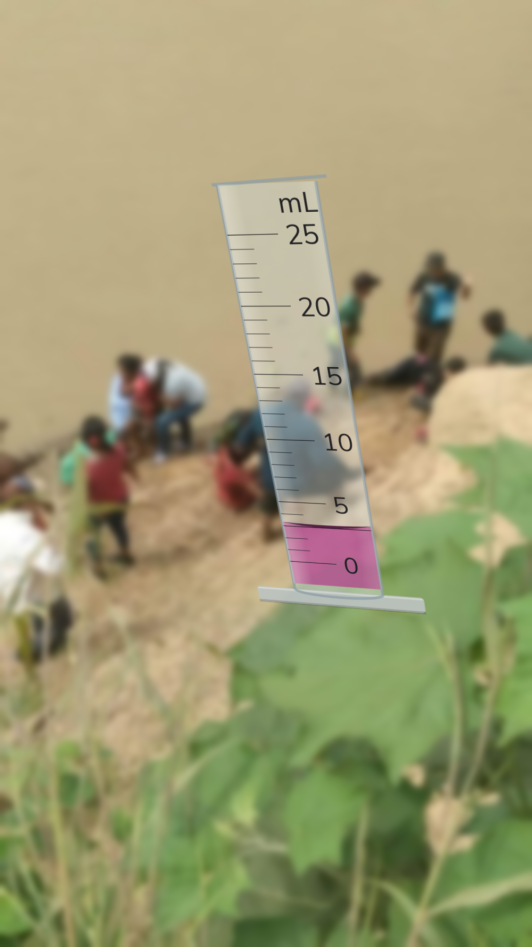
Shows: 3 mL
